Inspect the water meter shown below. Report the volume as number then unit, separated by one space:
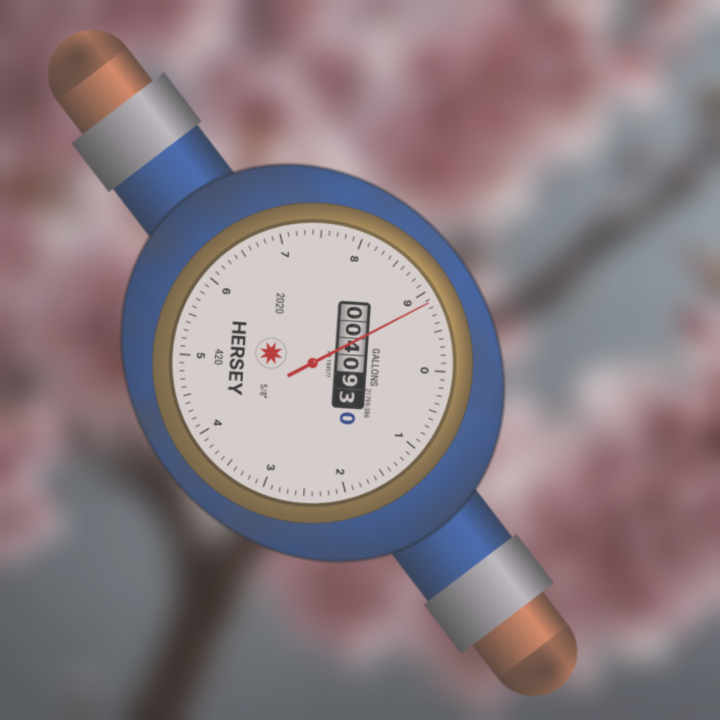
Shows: 40929.1 gal
